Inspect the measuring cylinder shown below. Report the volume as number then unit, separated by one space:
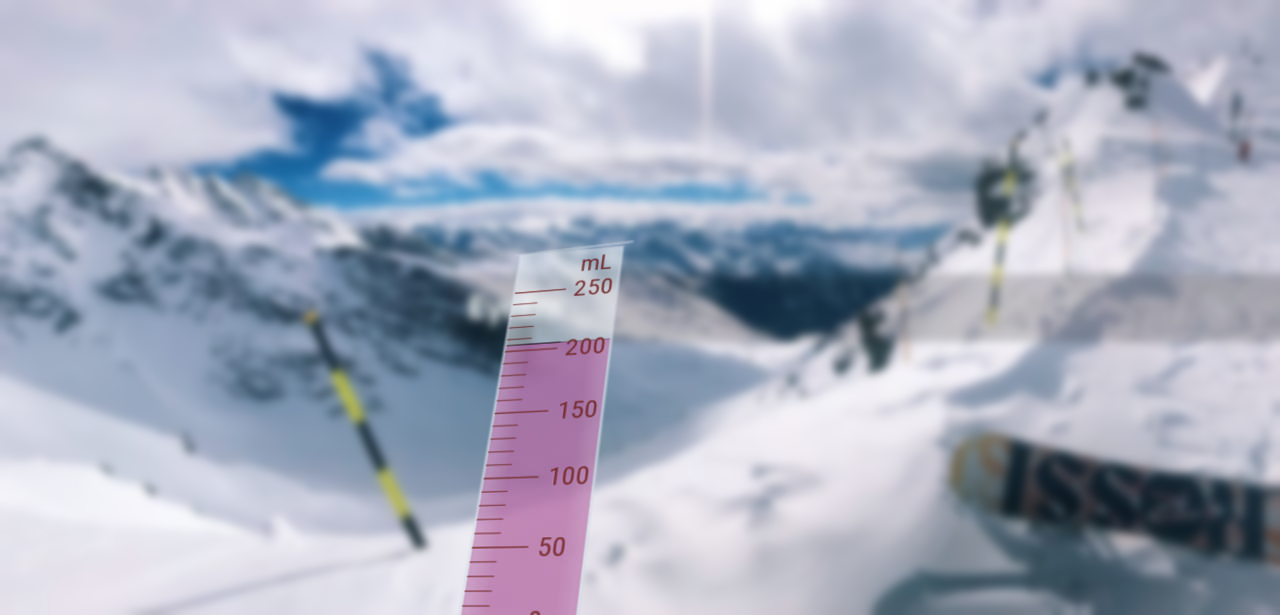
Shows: 205 mL
